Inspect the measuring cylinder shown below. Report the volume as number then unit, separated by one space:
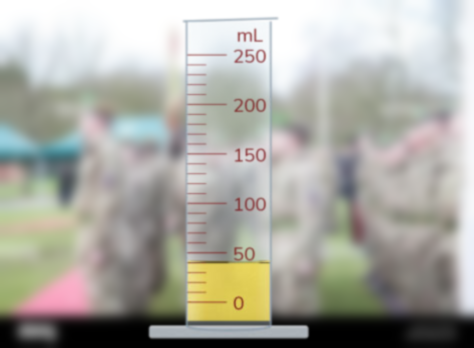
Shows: 40 mL
